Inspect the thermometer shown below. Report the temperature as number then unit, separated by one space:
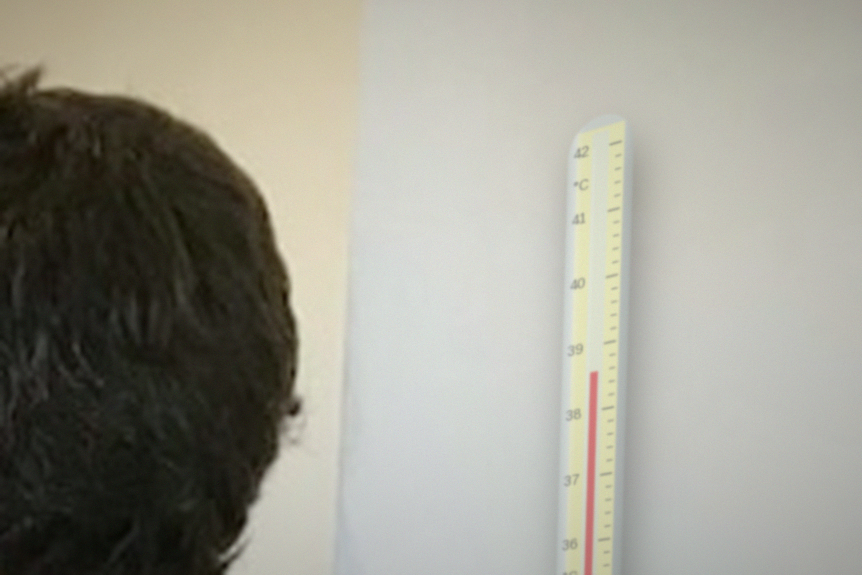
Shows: 38.6 °C
